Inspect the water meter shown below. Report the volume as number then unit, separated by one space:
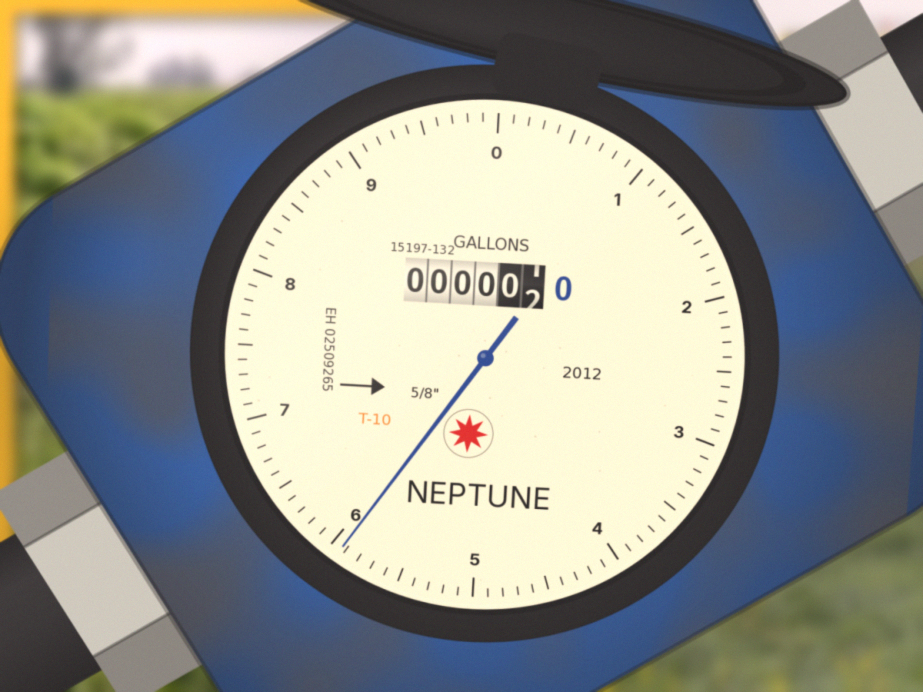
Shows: 15.9 gal
